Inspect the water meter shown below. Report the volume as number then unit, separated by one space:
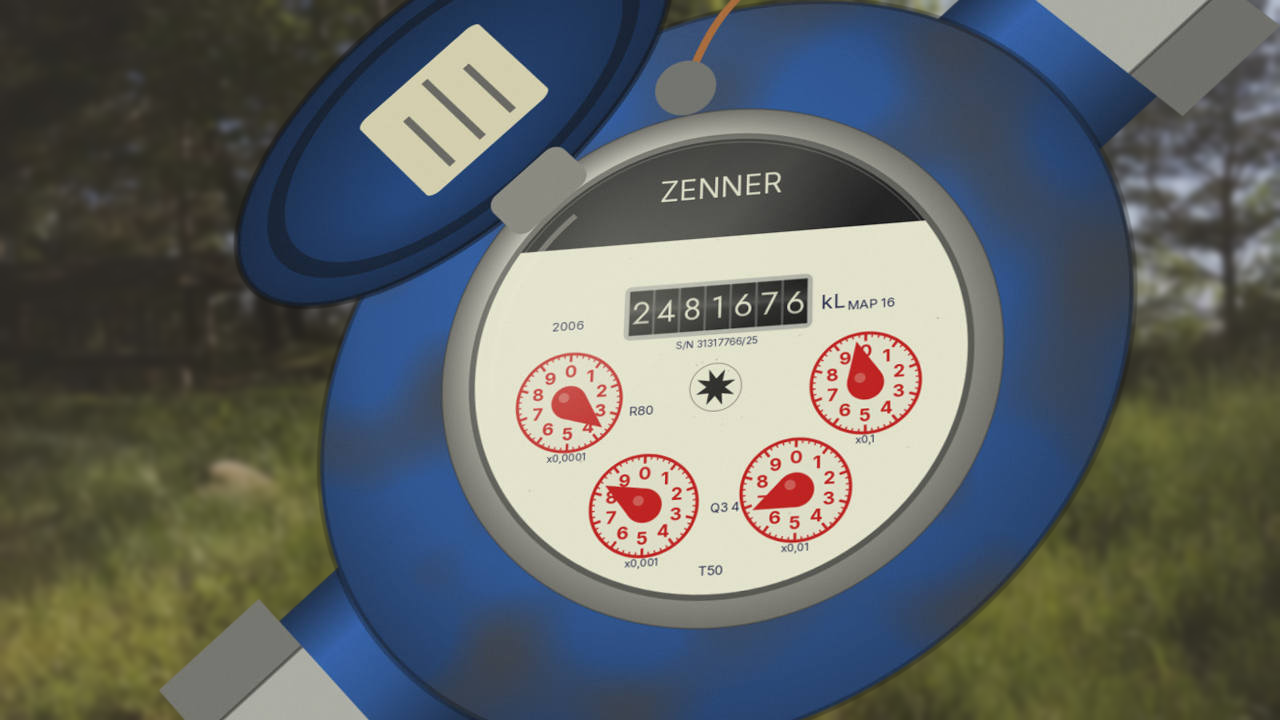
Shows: 2481675.9683 kL
